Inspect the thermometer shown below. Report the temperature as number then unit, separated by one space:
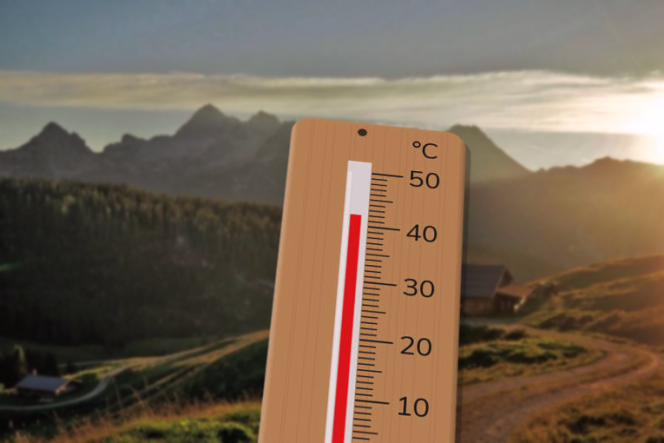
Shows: 42 °C
